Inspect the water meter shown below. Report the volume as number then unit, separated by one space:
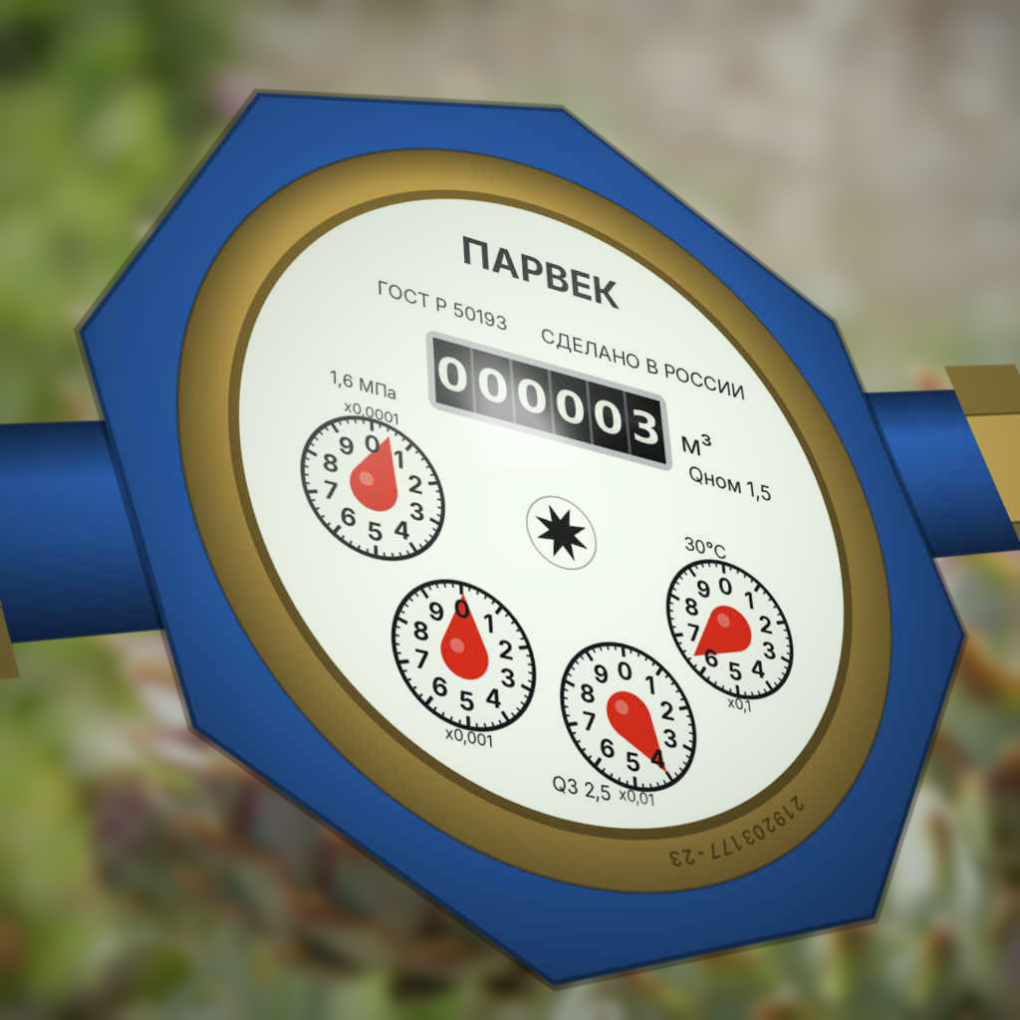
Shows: 3.6400 m³
